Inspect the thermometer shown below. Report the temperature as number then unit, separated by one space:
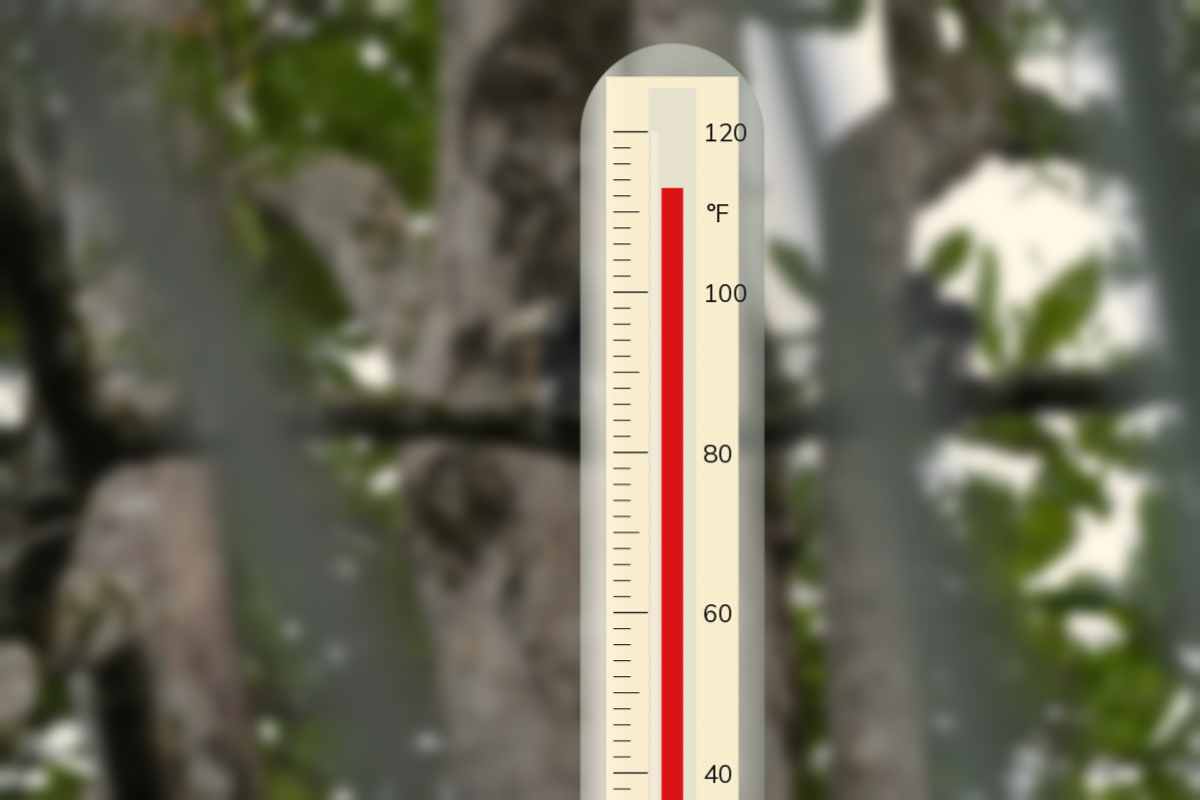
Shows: 113 °F
